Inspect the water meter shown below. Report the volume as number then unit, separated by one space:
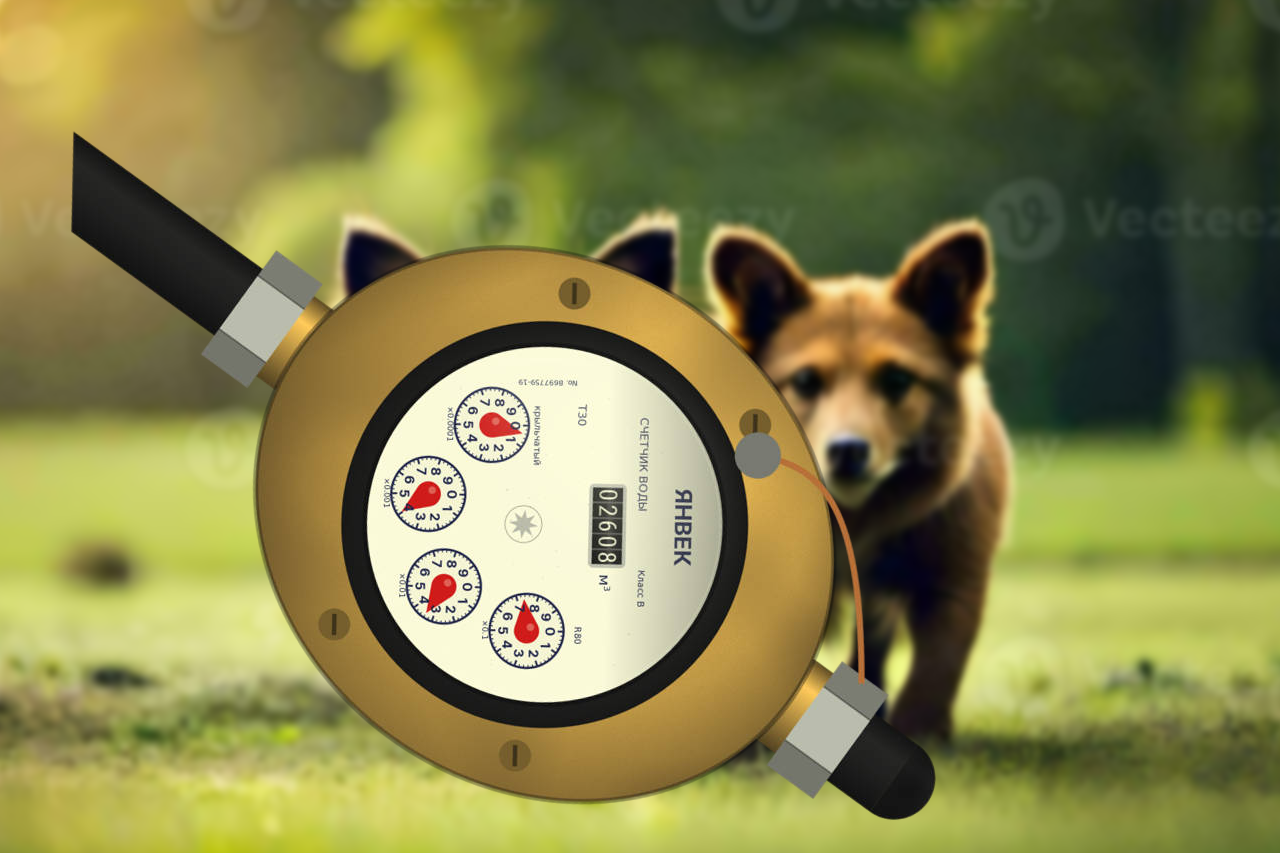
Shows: 2608.7340 m³
